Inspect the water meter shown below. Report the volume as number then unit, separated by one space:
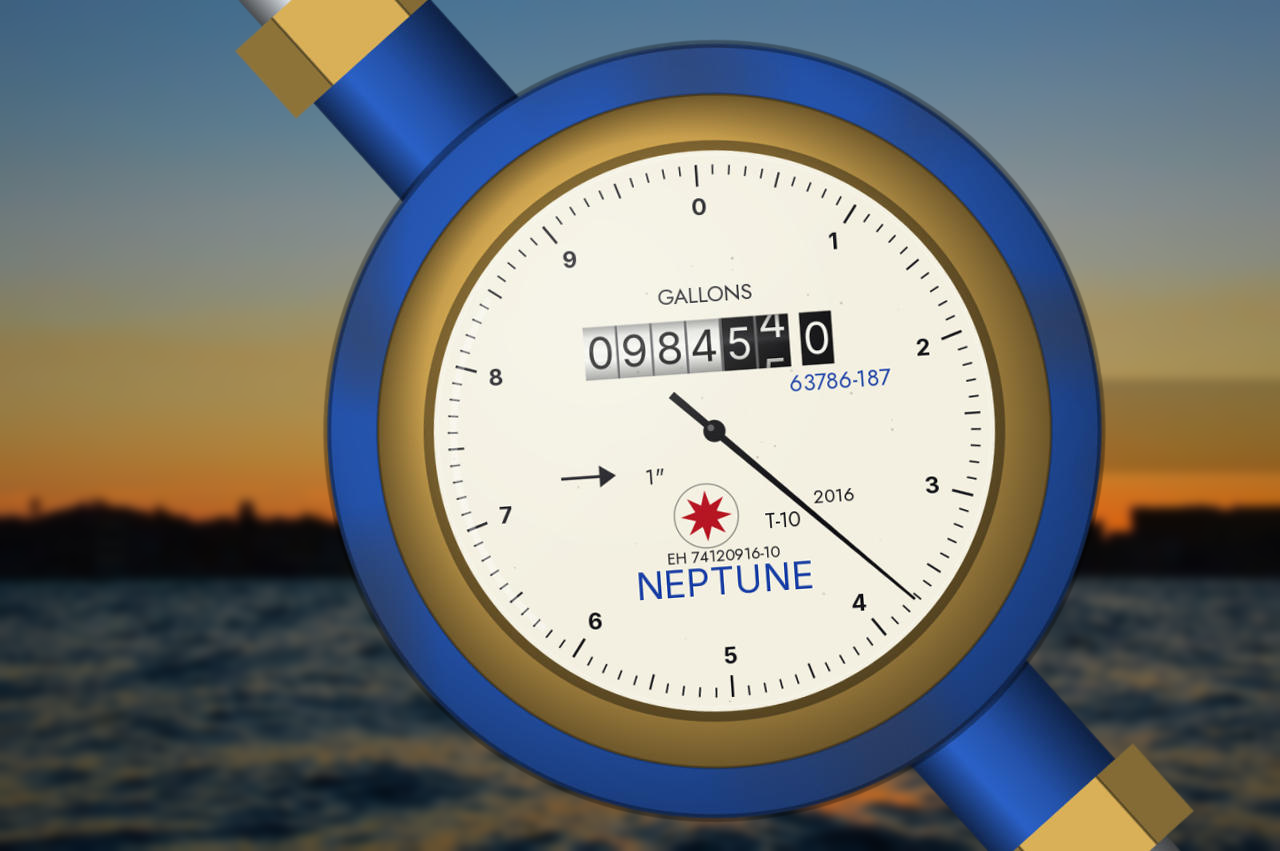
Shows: 984543.7 gal
